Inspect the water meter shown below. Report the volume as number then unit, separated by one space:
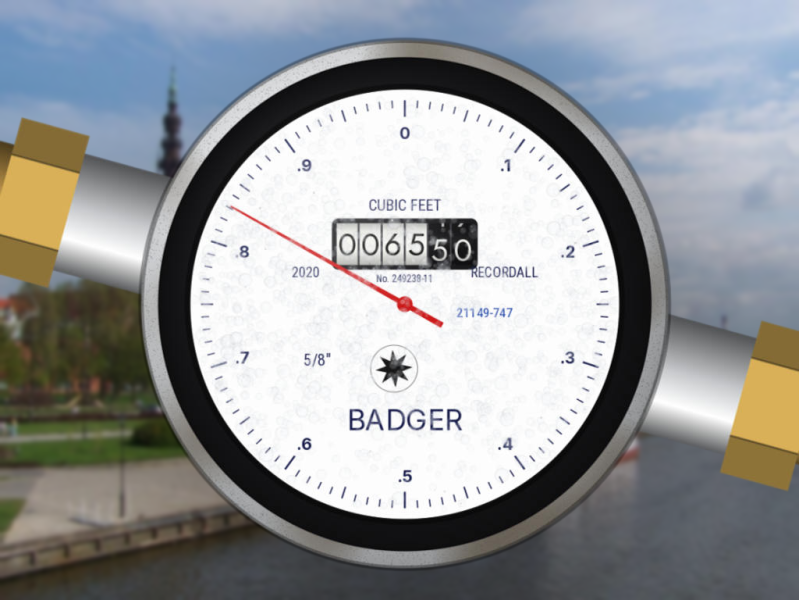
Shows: 6549.83 ft³
